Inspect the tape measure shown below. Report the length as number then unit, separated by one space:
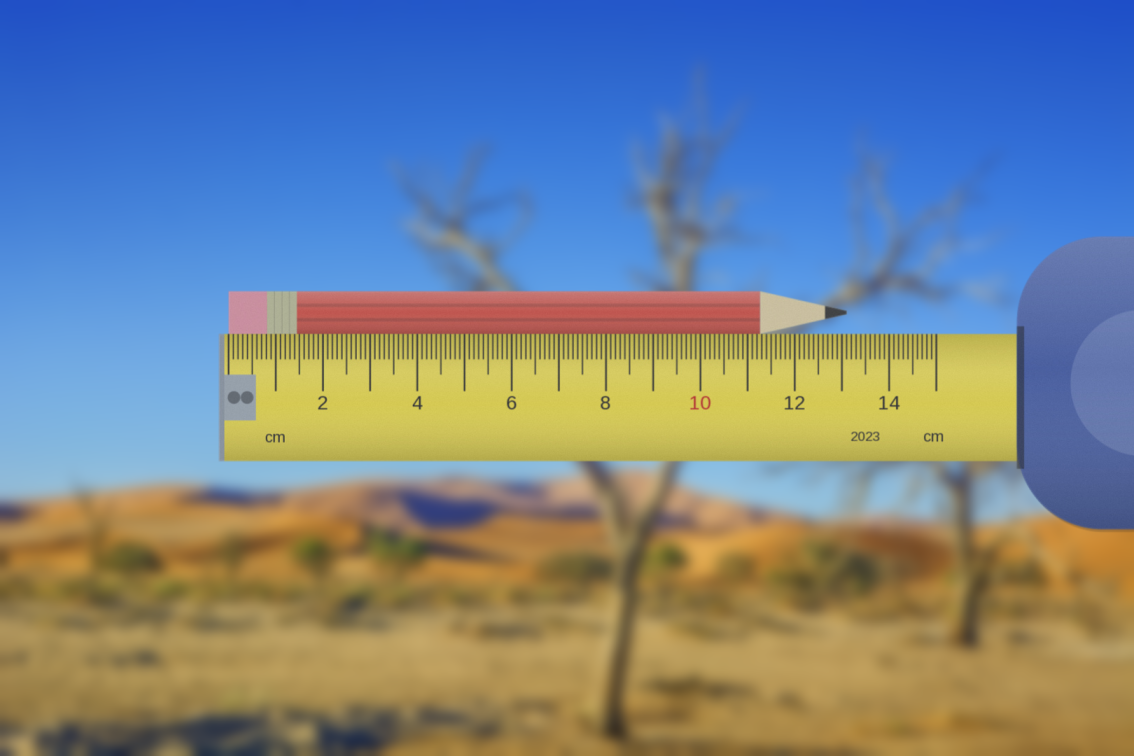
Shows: 13.1 cm
